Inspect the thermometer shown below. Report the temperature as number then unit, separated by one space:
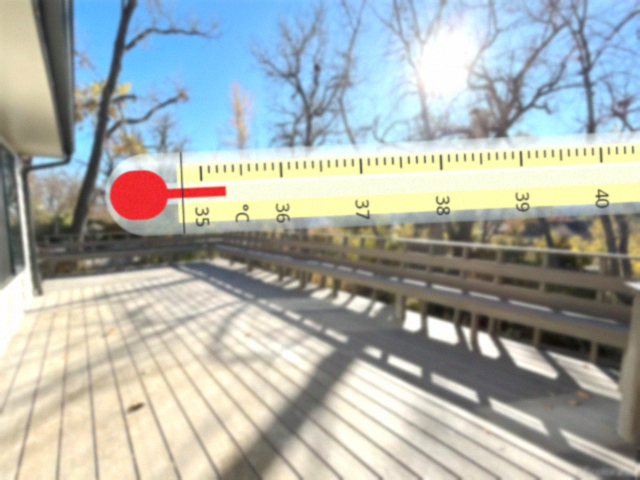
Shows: 35.3 °C
